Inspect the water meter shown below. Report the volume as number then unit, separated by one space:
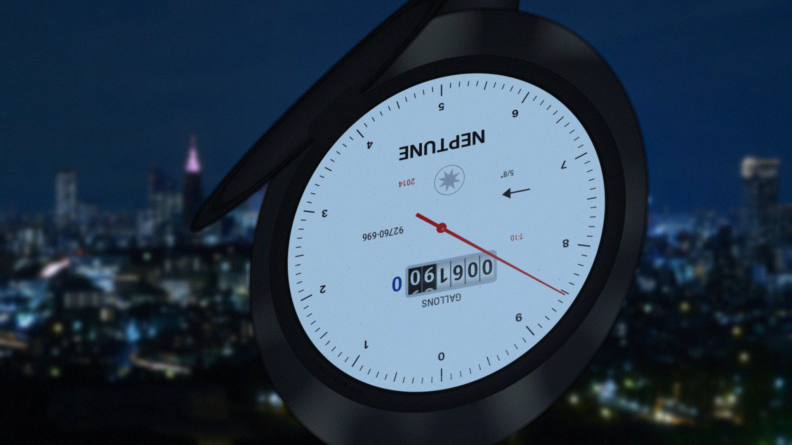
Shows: 61898.5 gal
